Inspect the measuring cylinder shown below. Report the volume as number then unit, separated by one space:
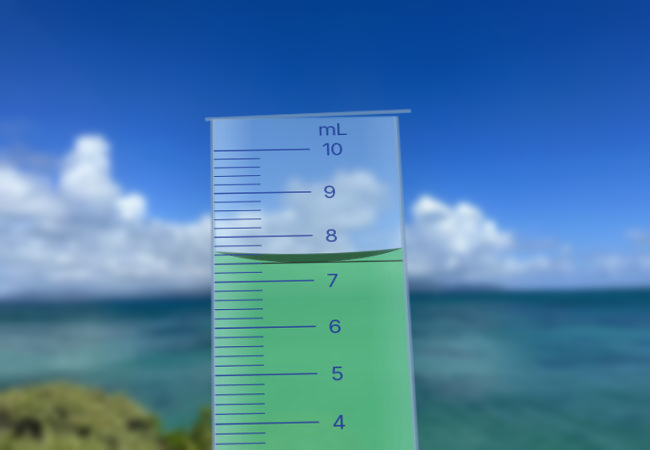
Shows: 7.4 mL
